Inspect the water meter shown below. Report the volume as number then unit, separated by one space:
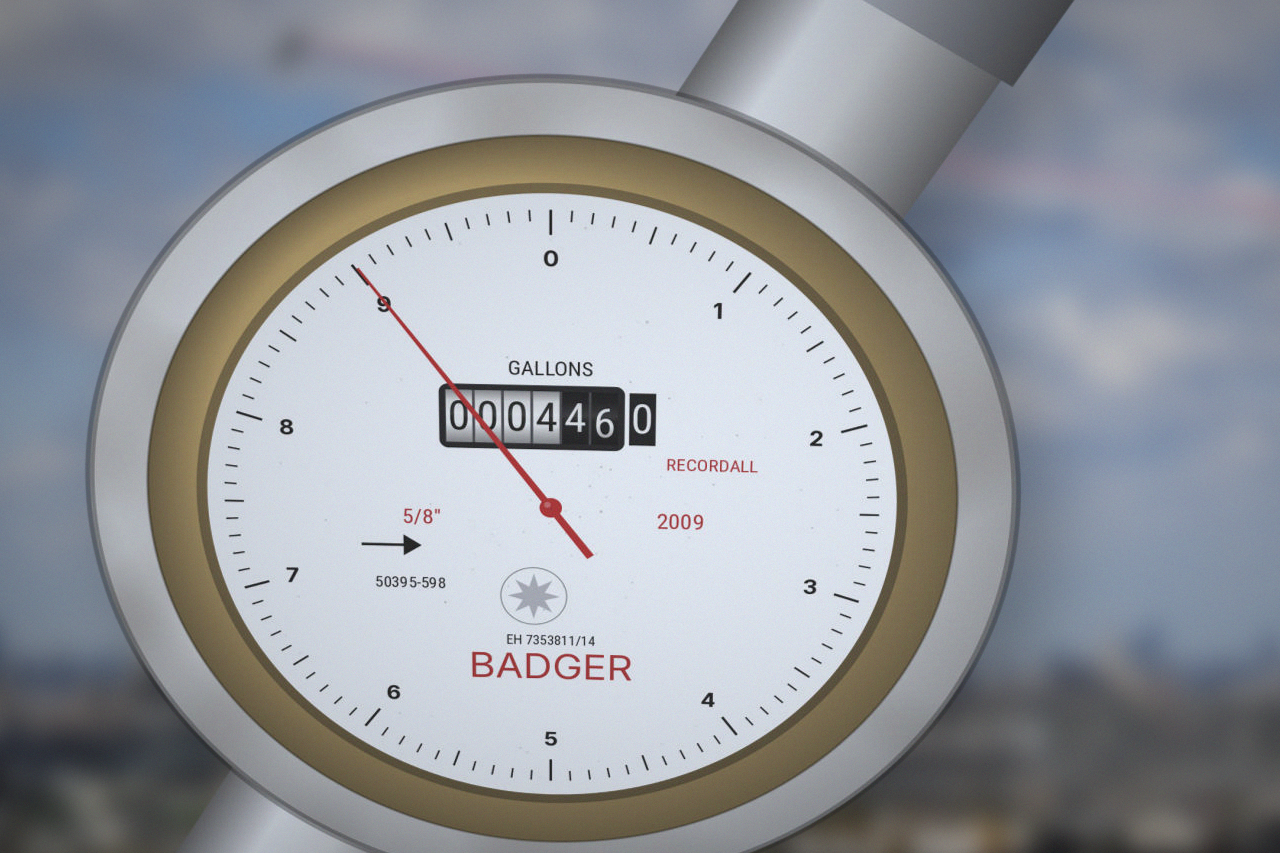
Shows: 4459.0 gal
